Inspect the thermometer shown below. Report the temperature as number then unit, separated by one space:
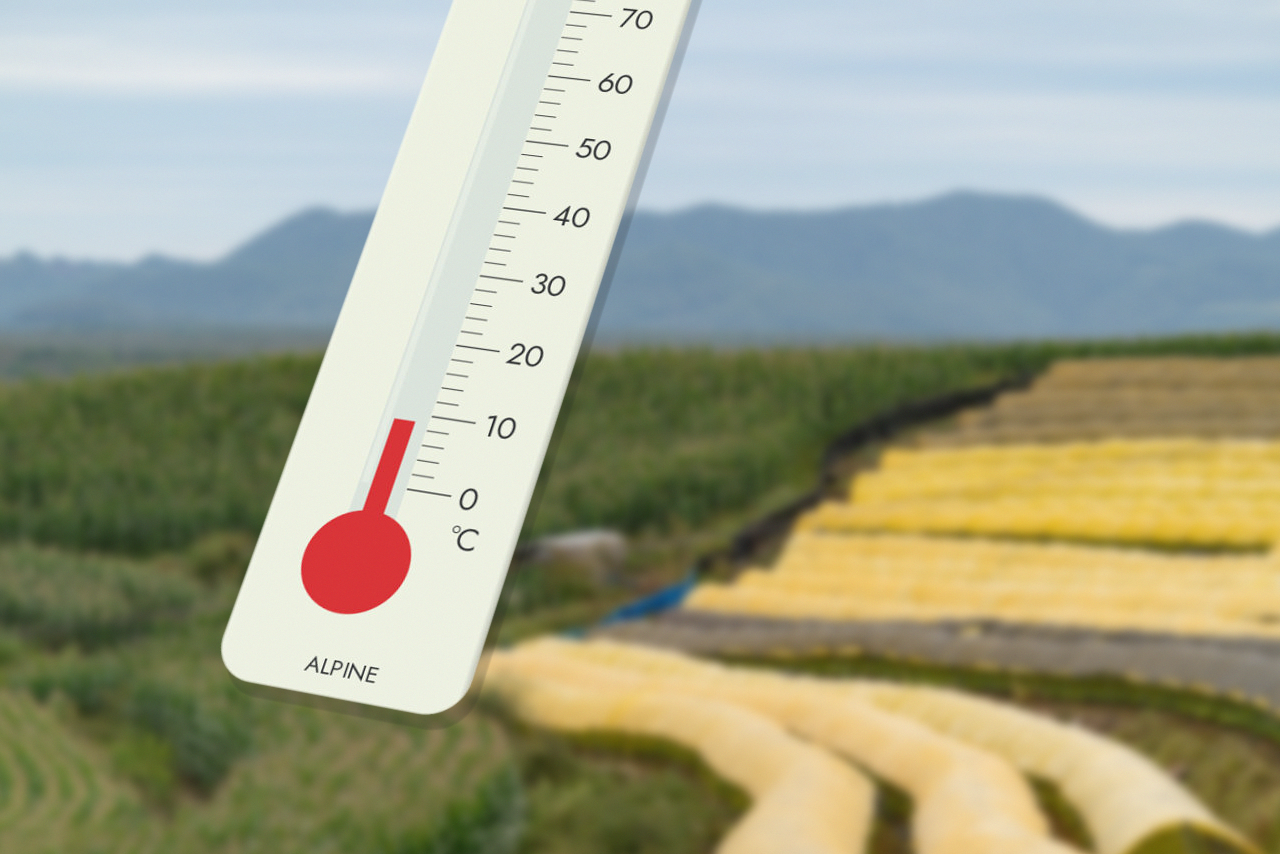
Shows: 9 °C
